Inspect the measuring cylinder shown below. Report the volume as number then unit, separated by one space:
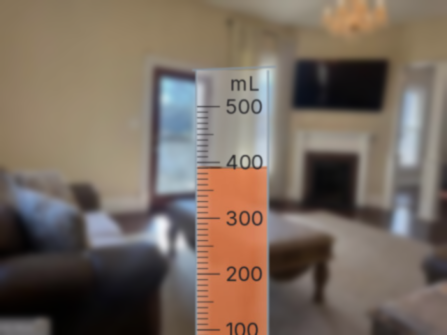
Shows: 390 mL
